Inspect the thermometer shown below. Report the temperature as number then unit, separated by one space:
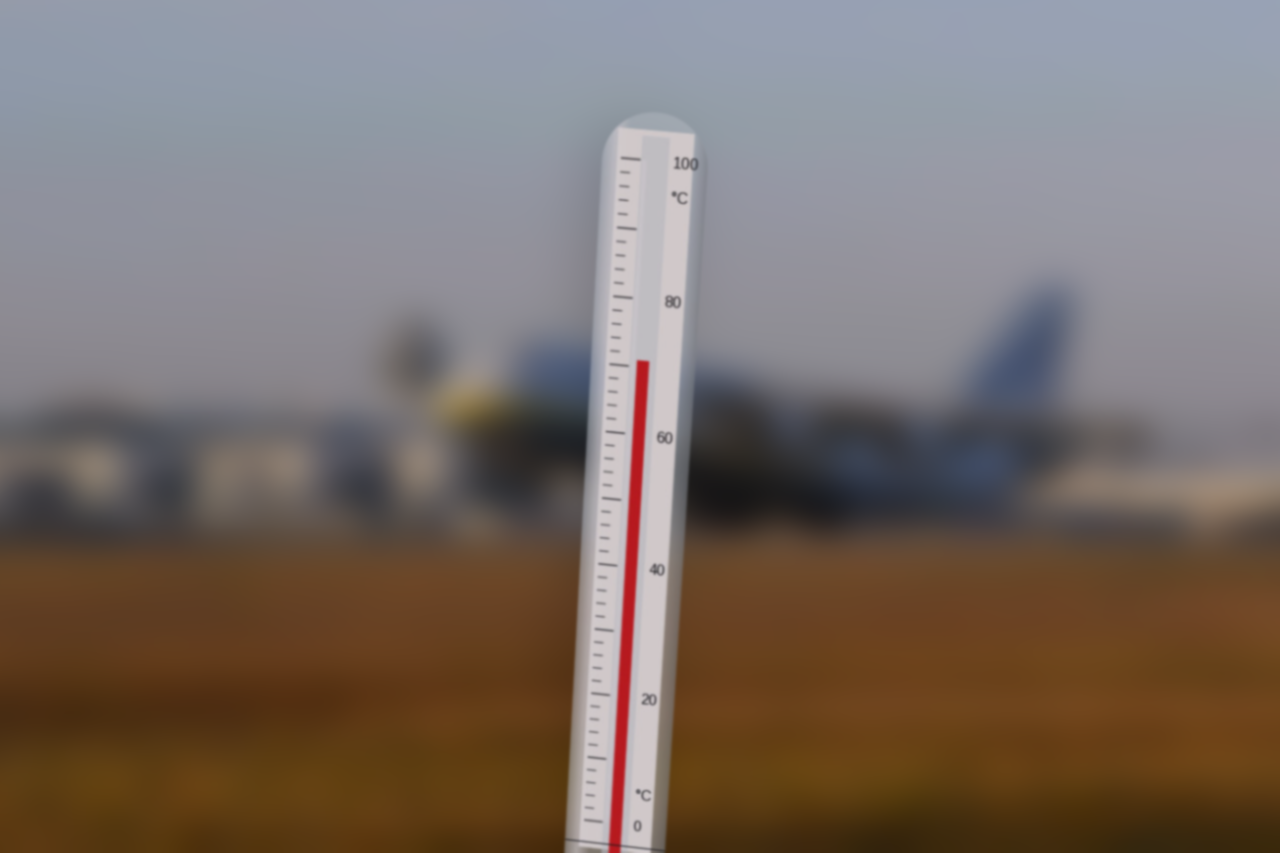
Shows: 71 °C
